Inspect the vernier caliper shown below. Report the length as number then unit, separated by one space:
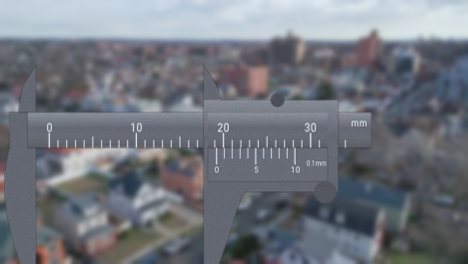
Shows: 19.2 mm
